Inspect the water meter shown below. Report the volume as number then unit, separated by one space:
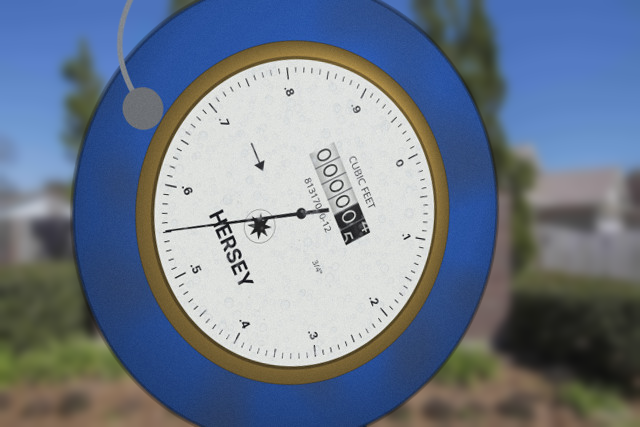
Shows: 4.55 ft³
